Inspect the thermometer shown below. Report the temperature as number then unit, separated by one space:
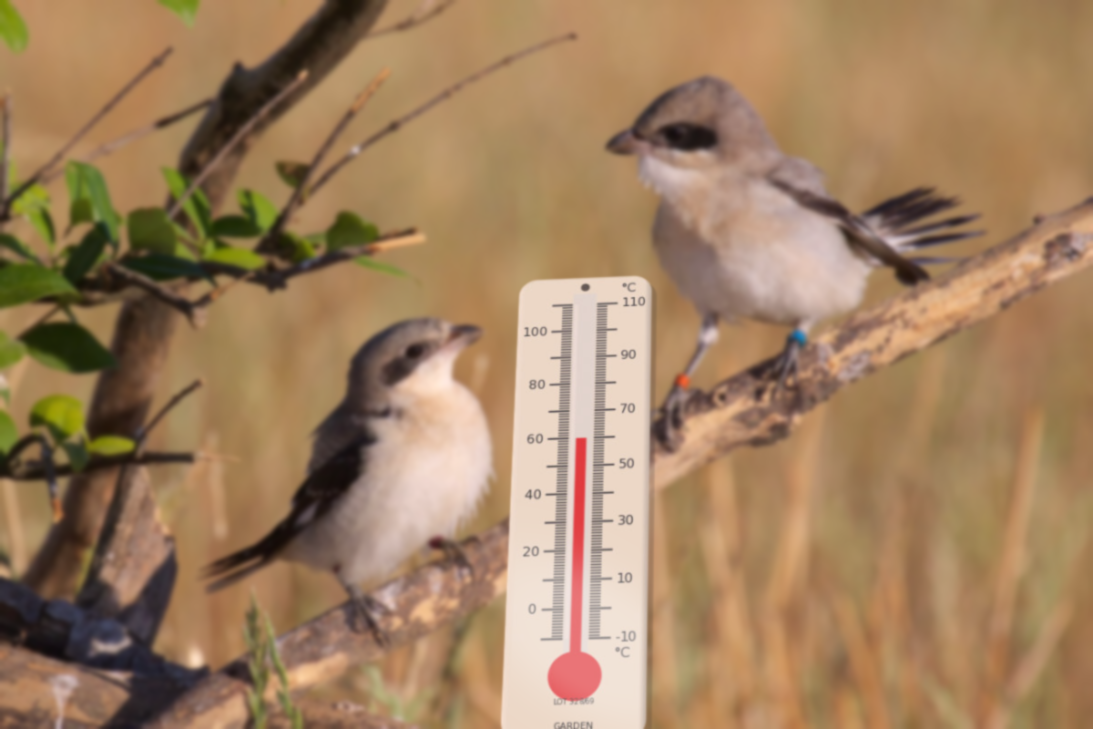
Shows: 60 °C
